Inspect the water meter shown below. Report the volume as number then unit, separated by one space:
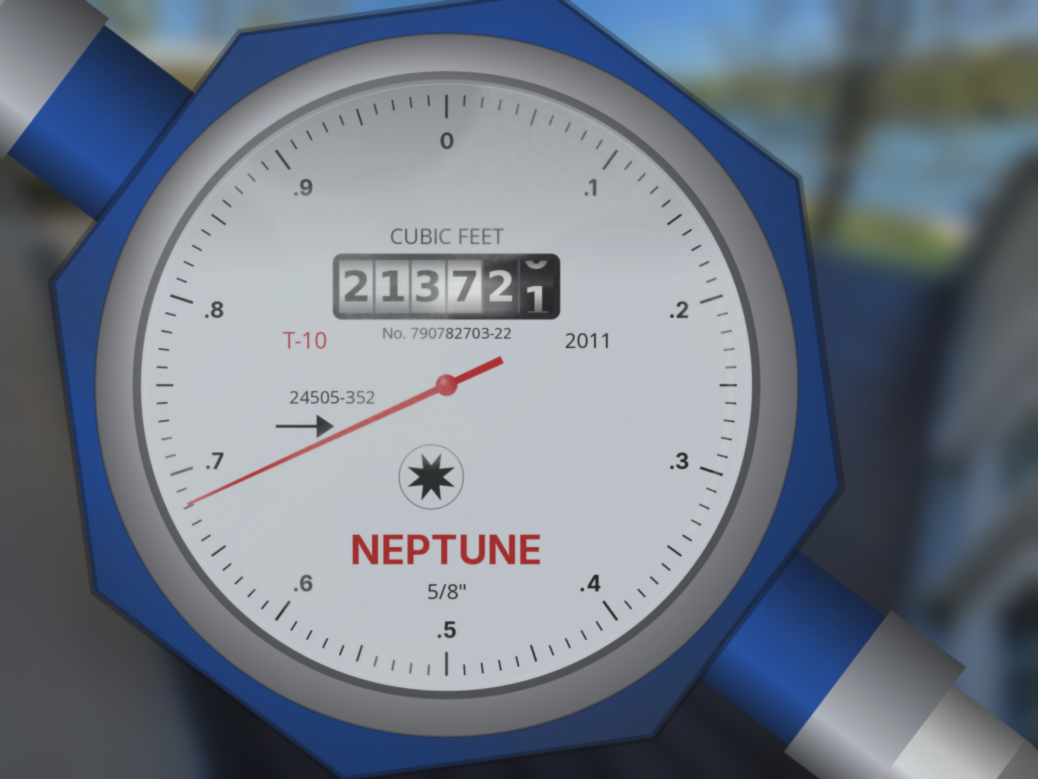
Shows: 213720.68 ft³
